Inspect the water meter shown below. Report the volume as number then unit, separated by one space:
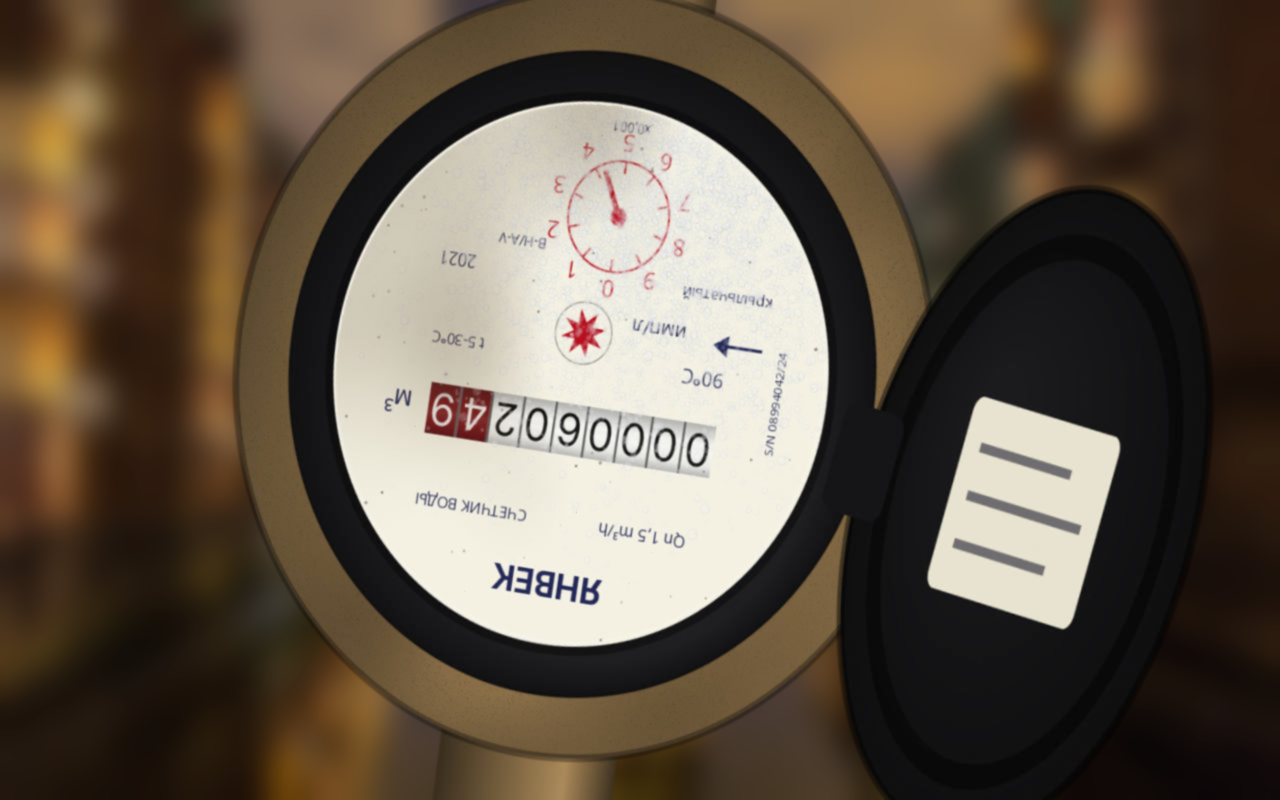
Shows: 602.494 m³
